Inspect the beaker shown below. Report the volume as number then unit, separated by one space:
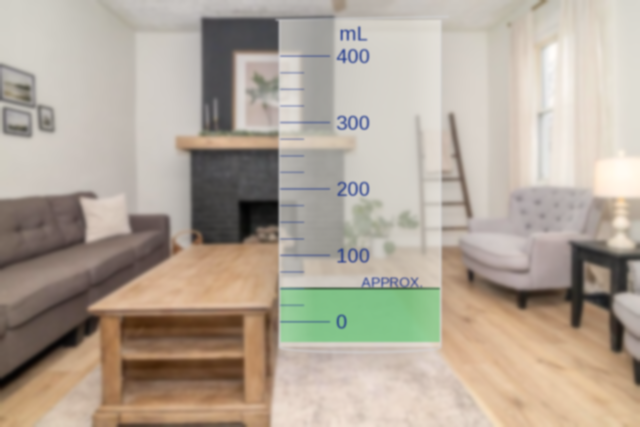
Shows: 50 mL
